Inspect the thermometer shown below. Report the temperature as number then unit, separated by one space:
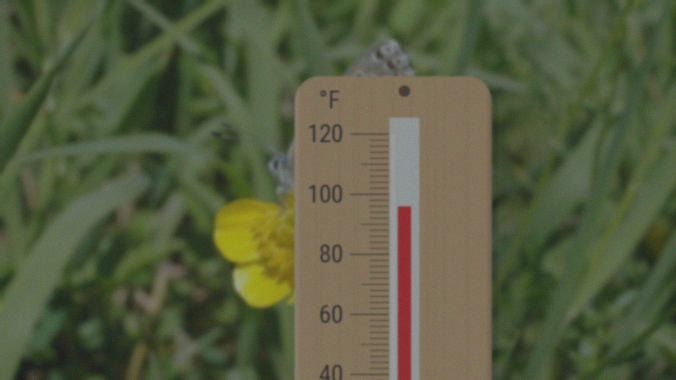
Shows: 96 °F
